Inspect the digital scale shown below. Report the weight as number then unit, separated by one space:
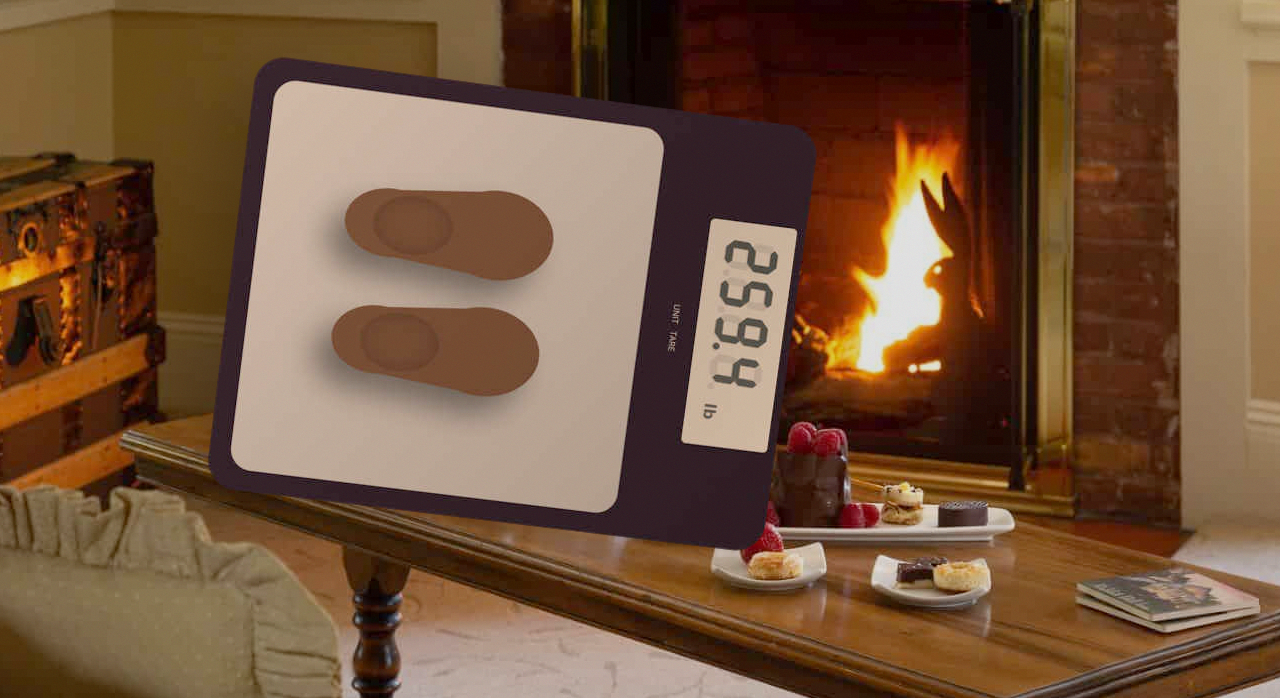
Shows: 259.4 lb
